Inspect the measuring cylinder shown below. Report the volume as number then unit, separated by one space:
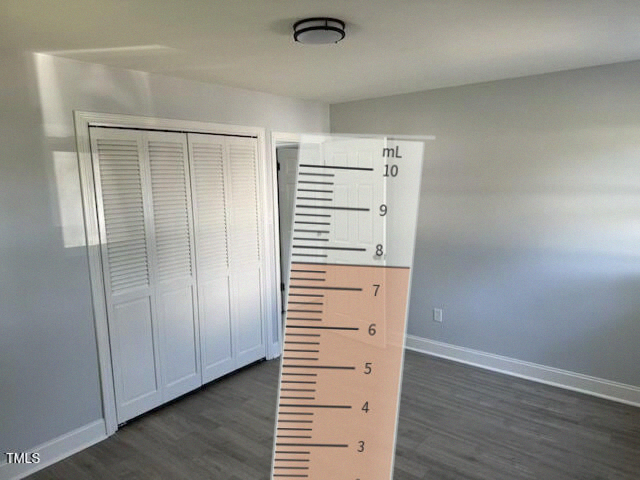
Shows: 7.6 mL
